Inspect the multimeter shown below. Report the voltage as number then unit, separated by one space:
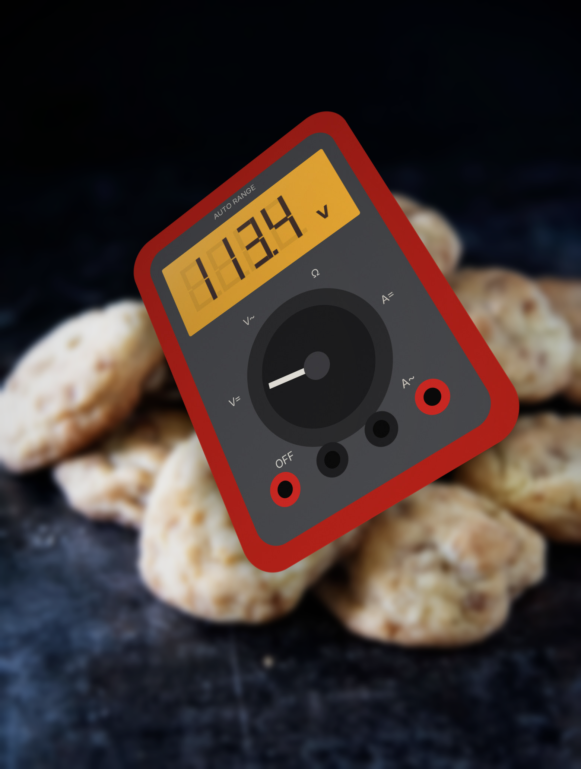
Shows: 113.4 V
